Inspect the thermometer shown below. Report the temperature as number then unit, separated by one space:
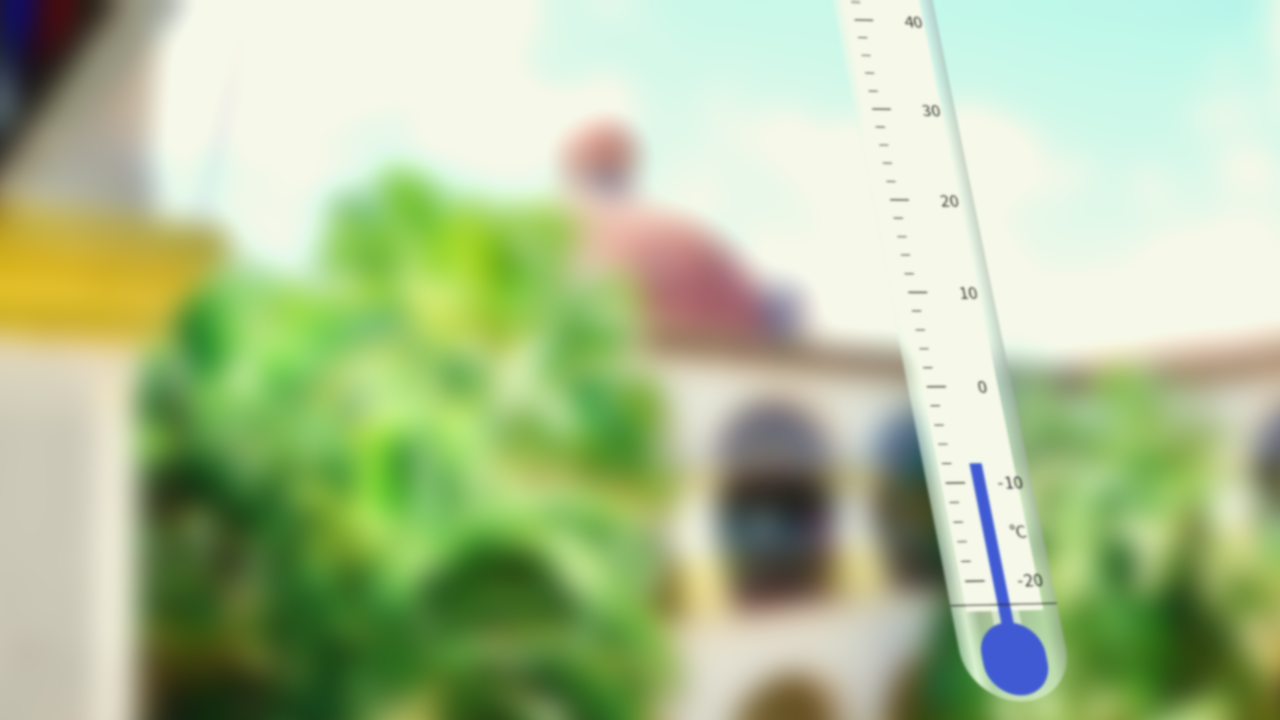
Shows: -8 °C
